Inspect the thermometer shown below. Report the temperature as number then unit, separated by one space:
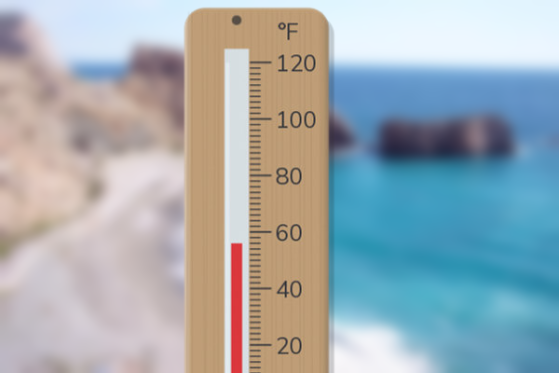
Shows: 56 °F
